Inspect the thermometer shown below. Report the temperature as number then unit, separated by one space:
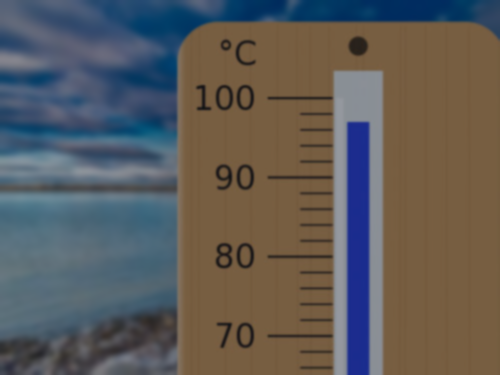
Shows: 97 °C
